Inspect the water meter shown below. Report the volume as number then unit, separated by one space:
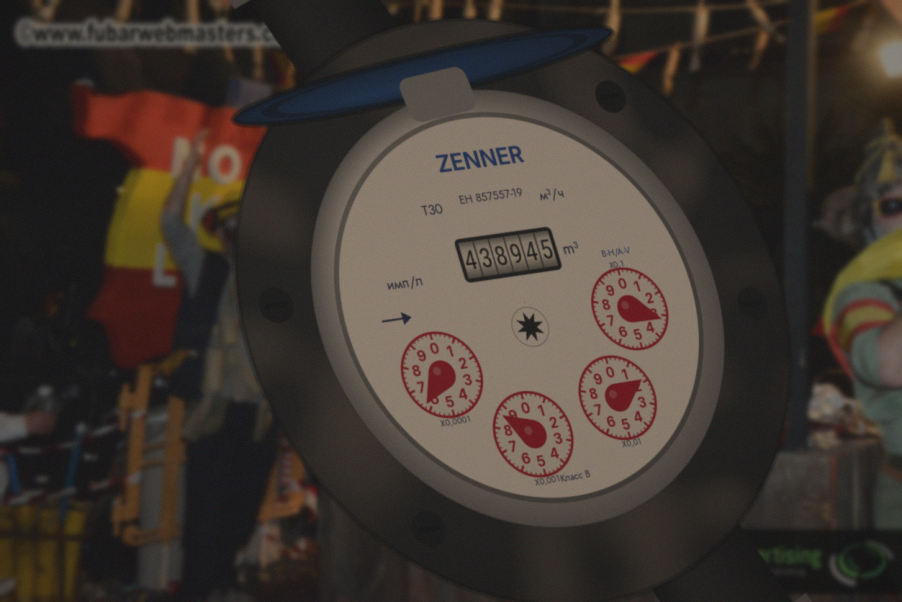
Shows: 438945.3186 m³
